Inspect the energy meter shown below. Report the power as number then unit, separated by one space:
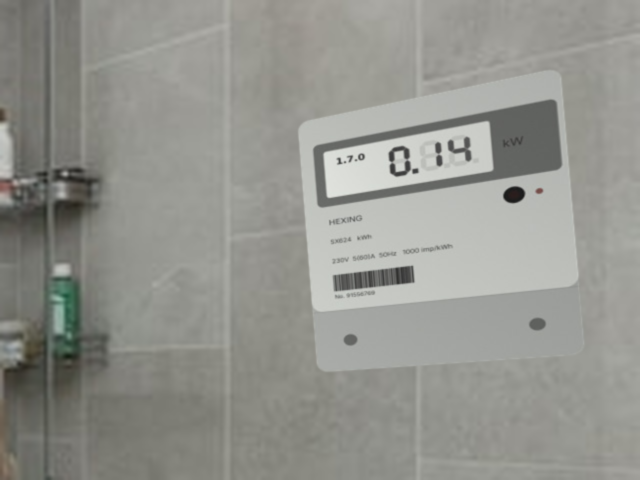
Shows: 0.14 kW
